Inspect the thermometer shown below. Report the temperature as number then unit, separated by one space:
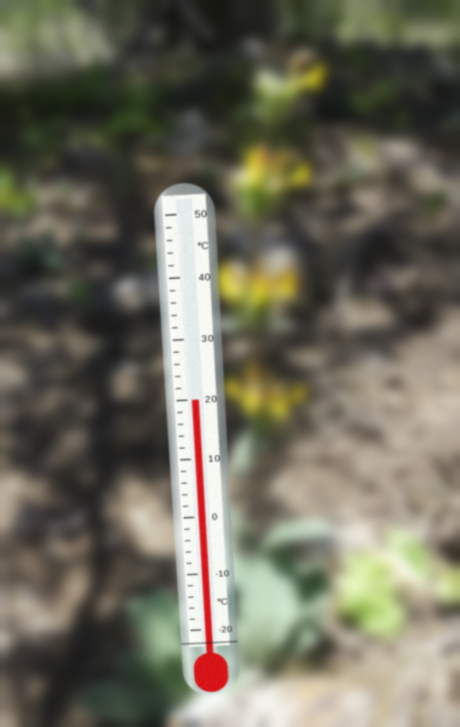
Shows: 20 °C
